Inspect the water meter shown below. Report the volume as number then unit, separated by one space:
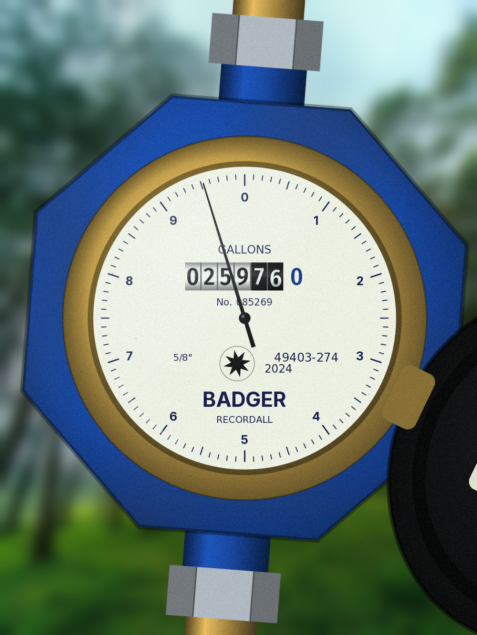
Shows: 259759.5 gal
